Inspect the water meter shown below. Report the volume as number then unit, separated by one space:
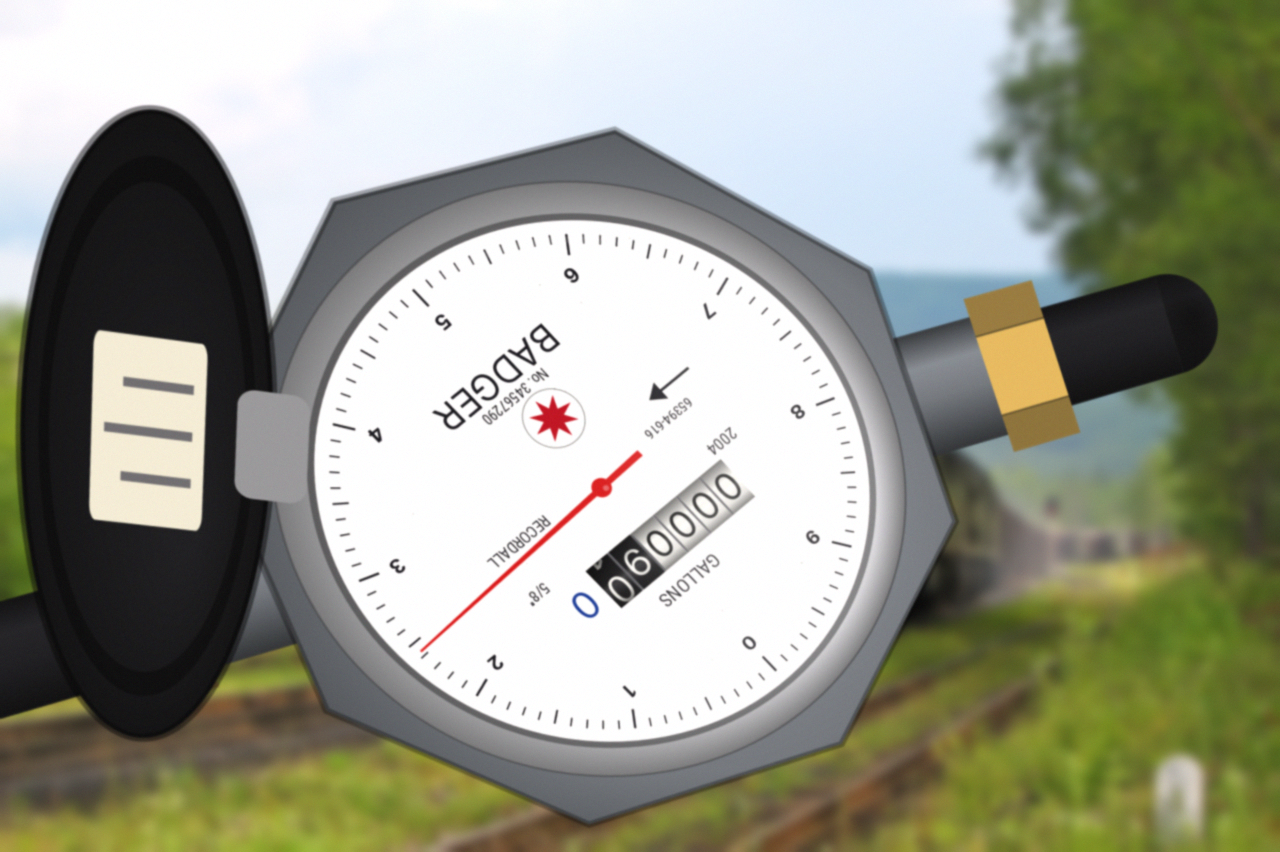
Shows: 902.4 gal
